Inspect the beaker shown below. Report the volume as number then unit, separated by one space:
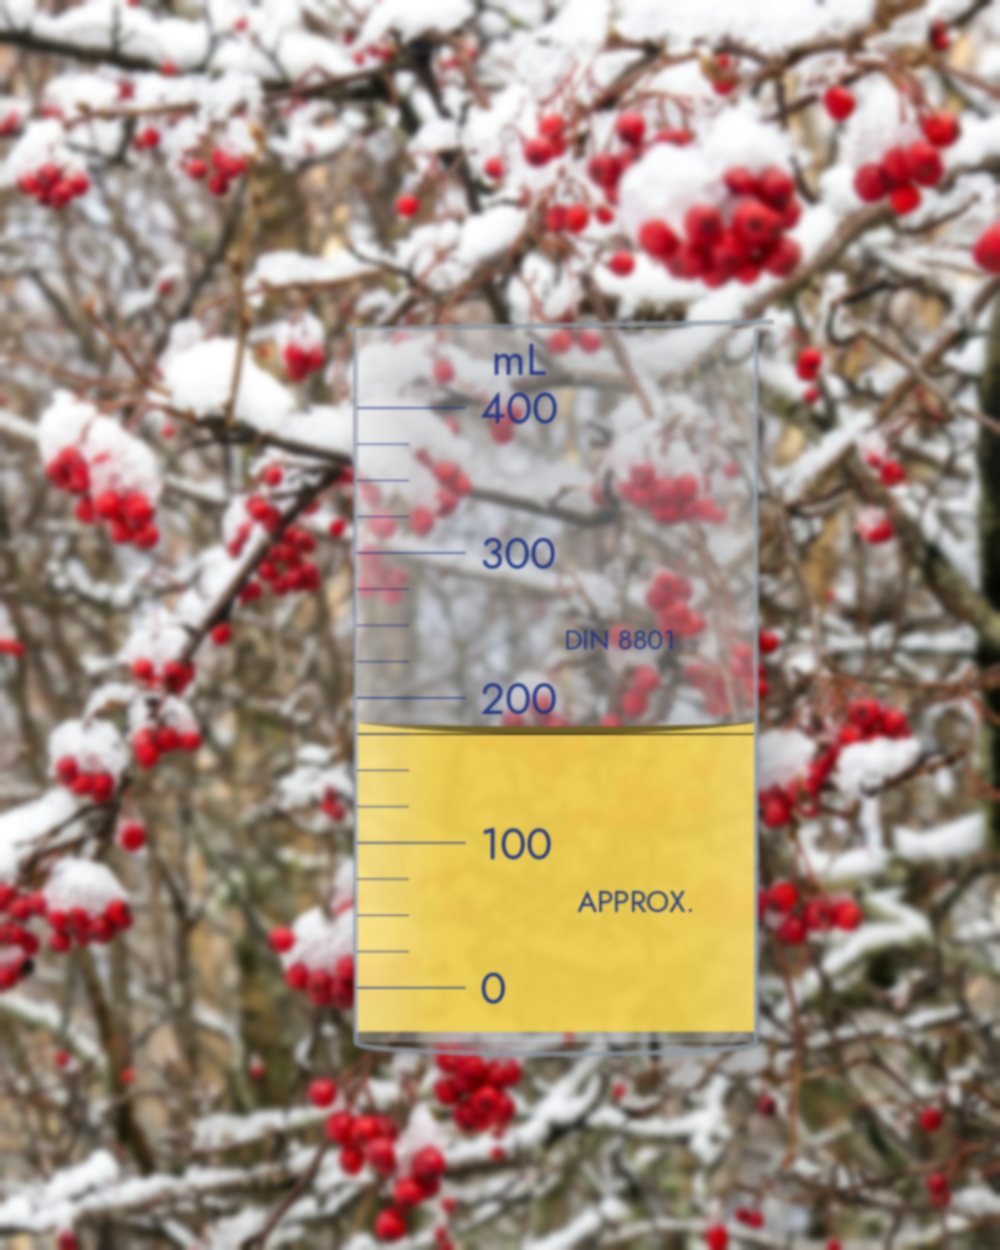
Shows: 175 mL
